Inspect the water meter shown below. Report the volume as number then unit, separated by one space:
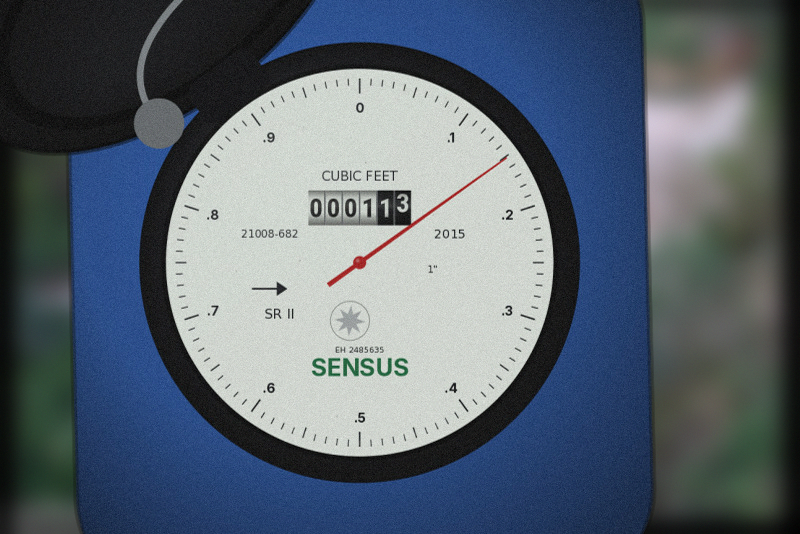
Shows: 113.15 ft³
